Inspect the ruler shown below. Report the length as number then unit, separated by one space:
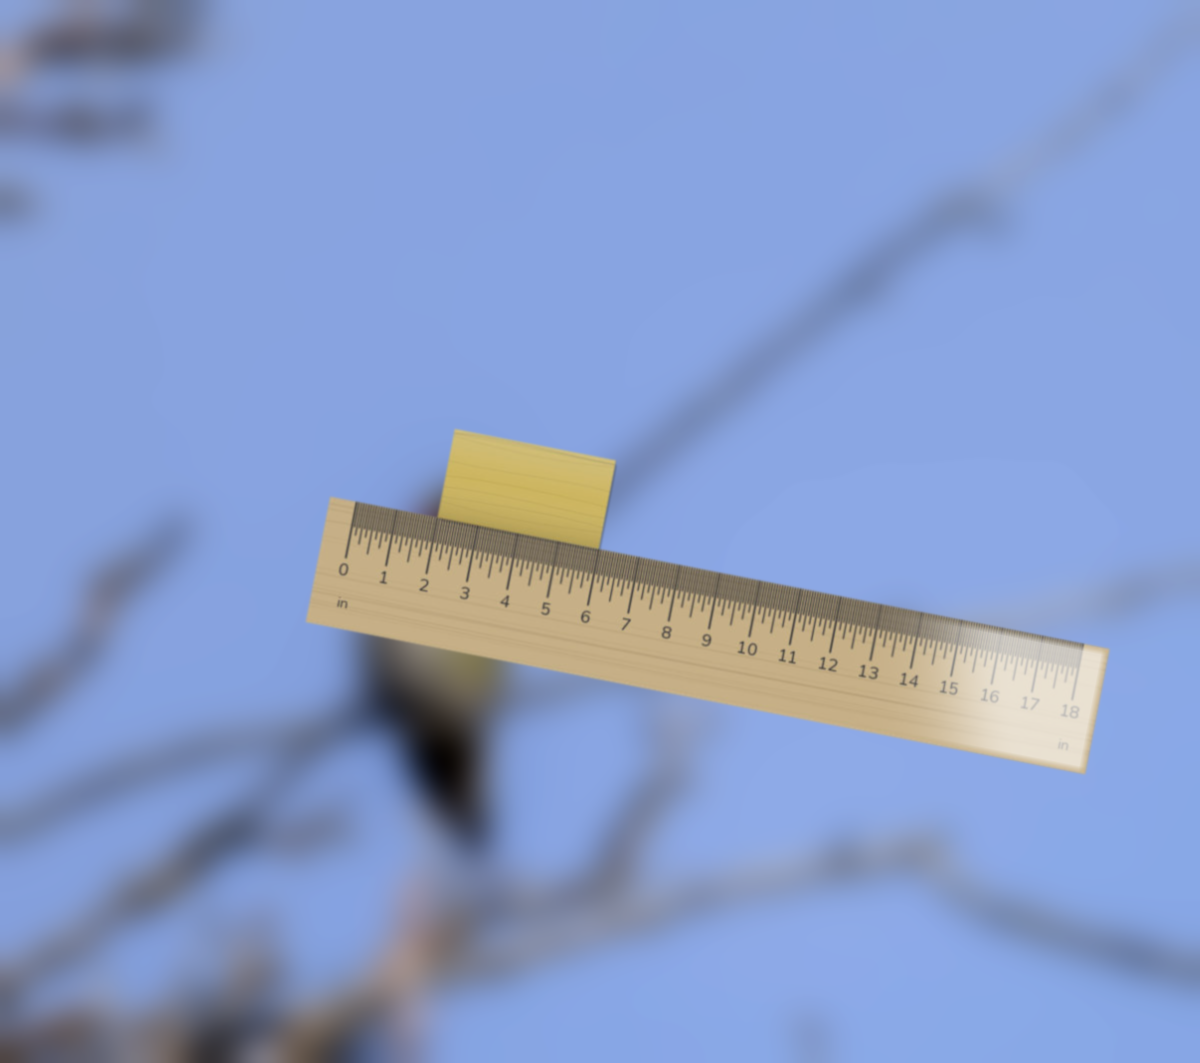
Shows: 4 in
